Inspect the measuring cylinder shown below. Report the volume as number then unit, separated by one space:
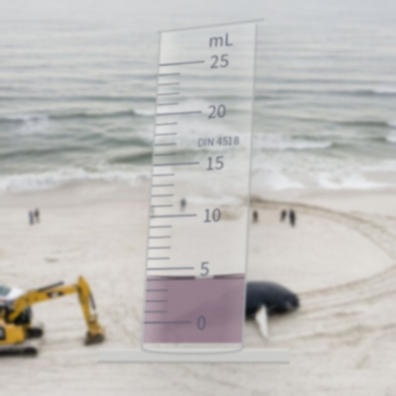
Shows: 4 mL
